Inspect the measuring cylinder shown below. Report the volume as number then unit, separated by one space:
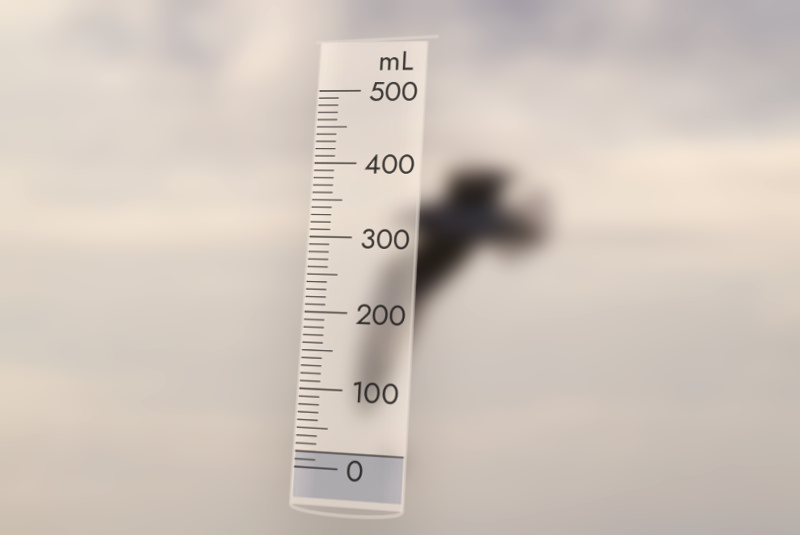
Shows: 20 mL
